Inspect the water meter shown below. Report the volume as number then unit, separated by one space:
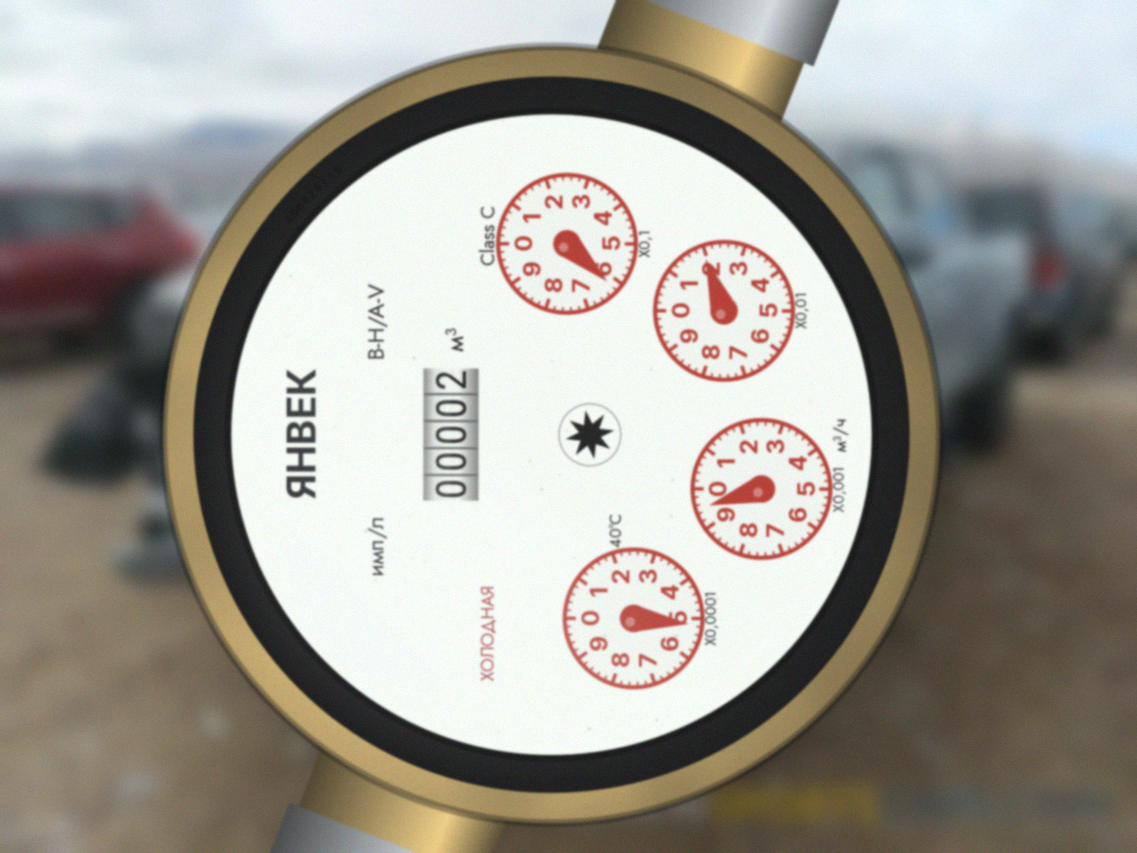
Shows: 2.6195 m³
